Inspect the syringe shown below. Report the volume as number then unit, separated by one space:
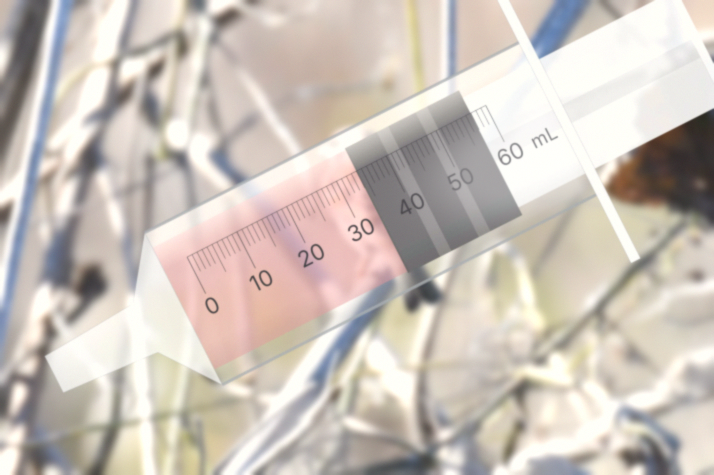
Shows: 34 mL
